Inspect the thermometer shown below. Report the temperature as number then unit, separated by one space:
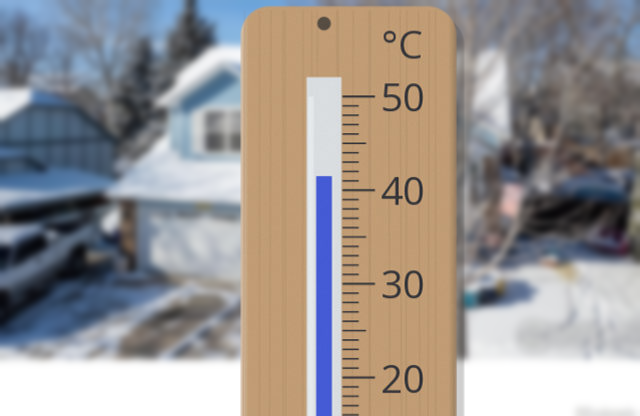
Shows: 41.5 °C
